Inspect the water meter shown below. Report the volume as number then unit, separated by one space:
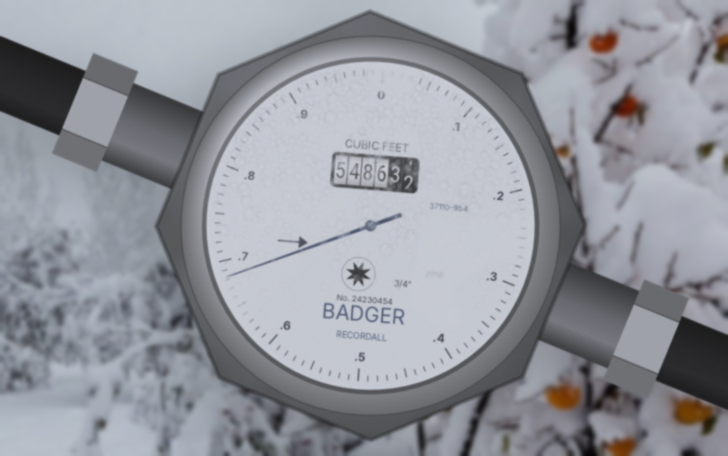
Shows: 548631.68 ft³
